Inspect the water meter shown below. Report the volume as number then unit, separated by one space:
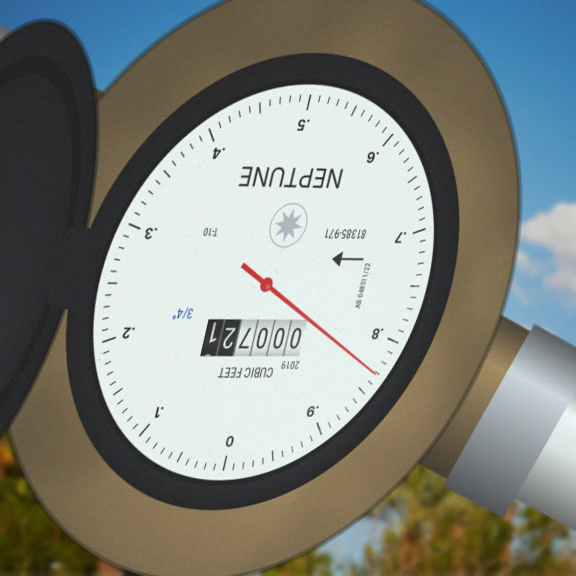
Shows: 720.83 ft³
